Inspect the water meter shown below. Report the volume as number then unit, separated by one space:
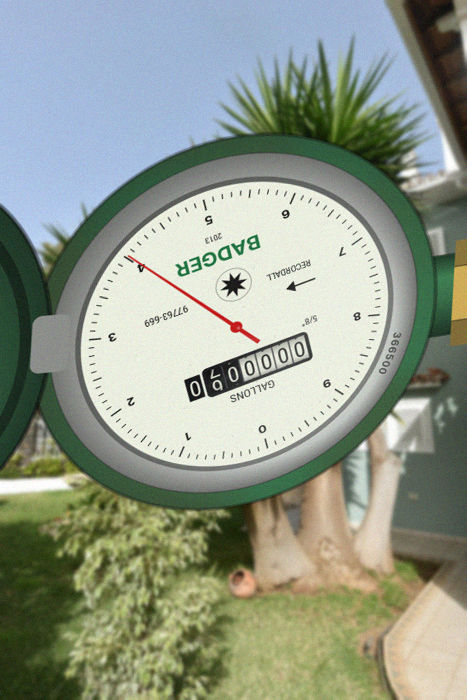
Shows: 64.0 gal
